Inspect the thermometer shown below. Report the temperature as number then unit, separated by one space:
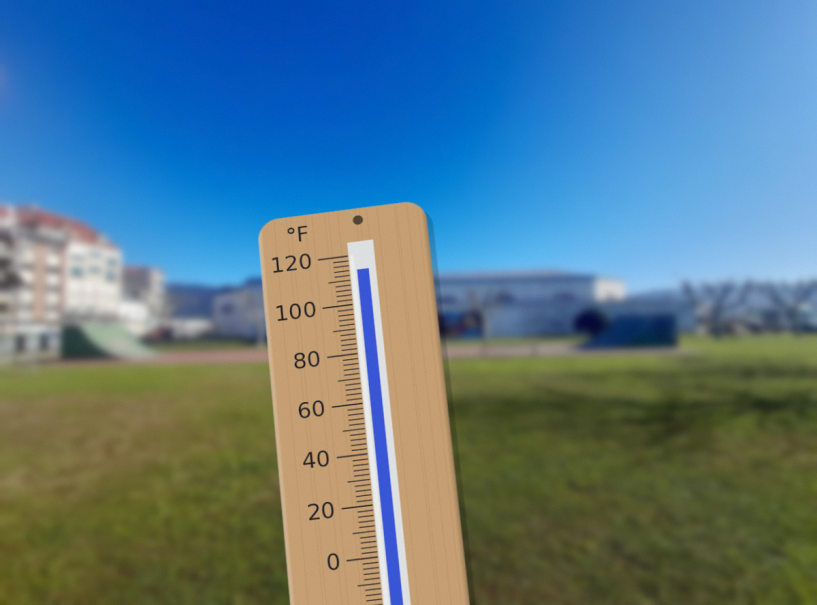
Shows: 114 °F
